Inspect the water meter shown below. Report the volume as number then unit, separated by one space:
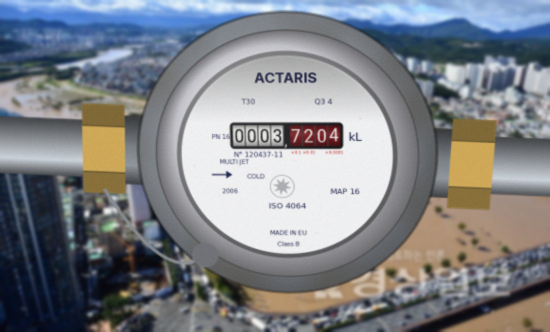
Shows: 3.7204 kL
